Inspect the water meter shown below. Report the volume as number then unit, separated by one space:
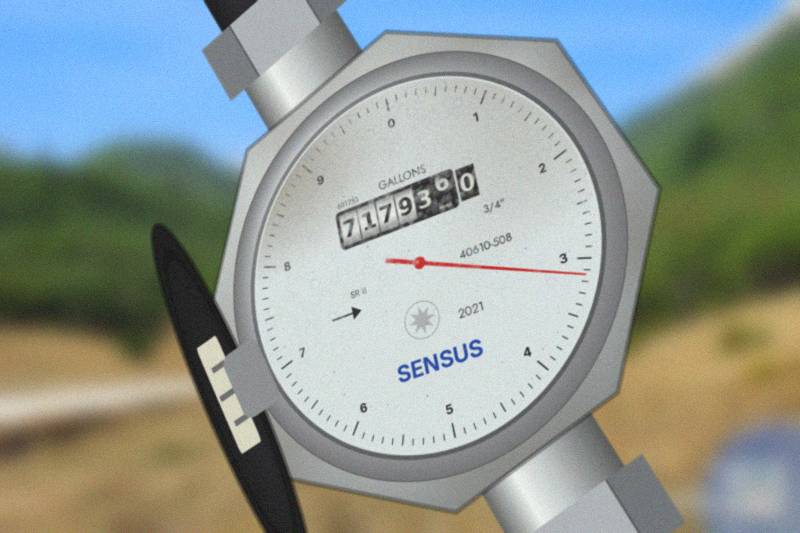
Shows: 7179363.1 gal
